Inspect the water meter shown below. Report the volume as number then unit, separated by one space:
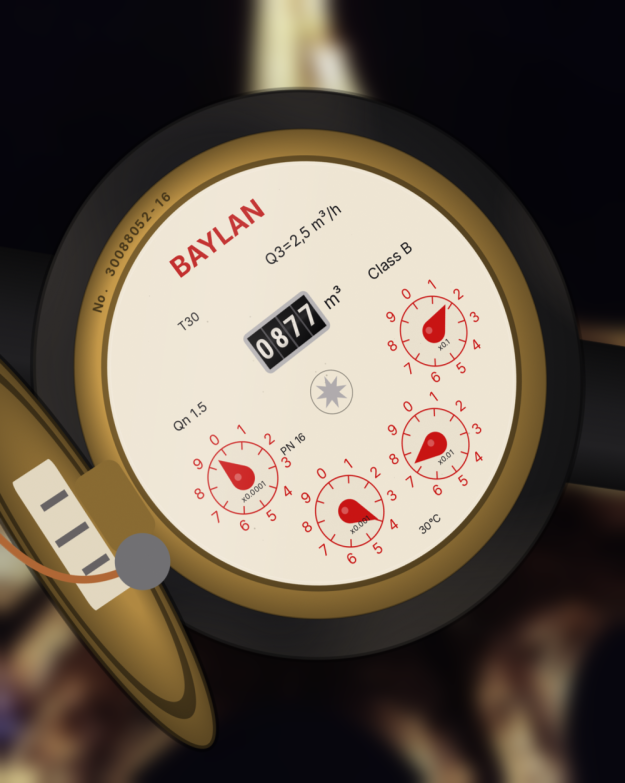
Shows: 877.1739 m³
